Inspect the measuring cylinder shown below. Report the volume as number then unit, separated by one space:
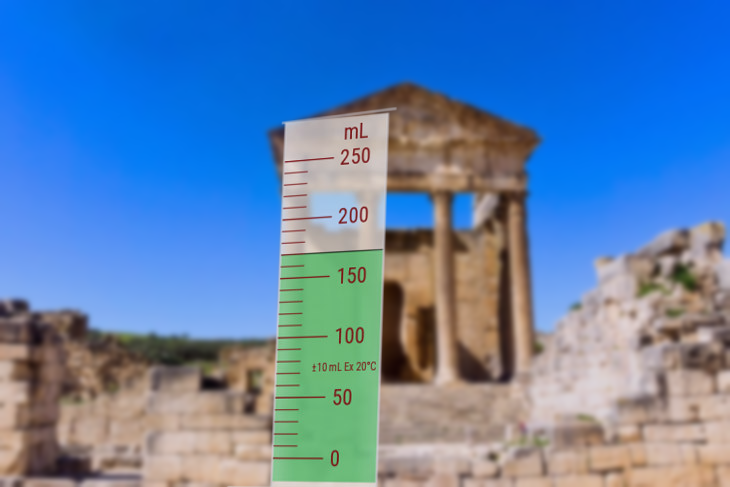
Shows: 170 mL
